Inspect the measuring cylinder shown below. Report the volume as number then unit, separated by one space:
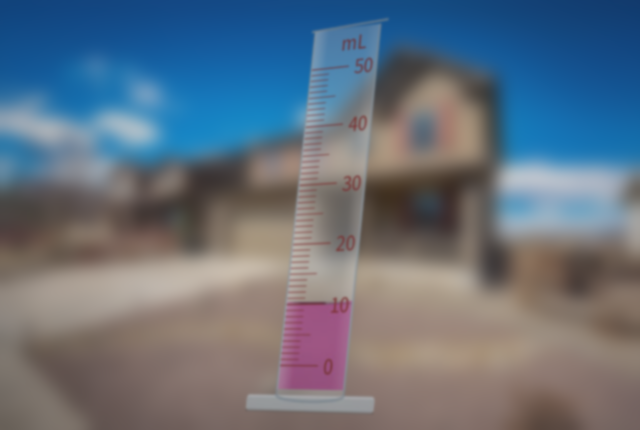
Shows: 10 mL
